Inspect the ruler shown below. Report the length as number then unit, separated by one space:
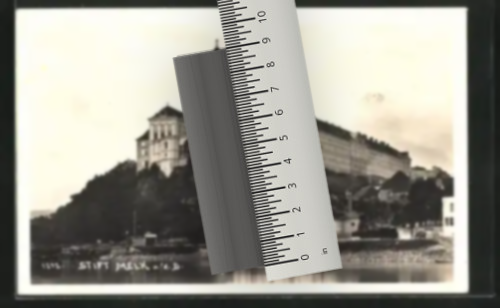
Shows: 9 in
